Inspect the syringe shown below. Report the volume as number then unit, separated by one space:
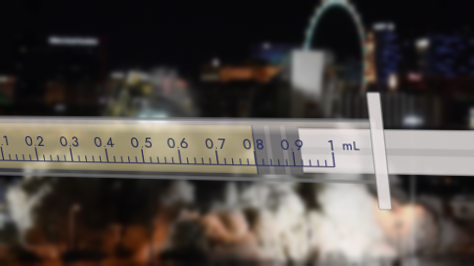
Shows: 0.8 mL
